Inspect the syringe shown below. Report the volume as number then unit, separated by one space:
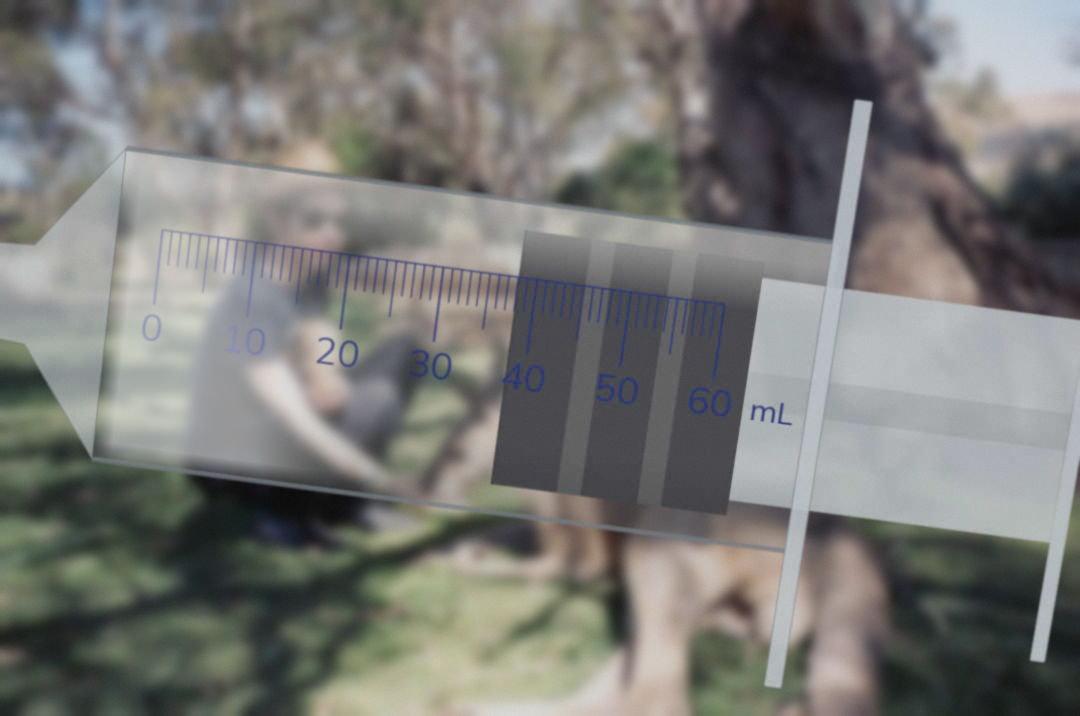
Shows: 38 mL
